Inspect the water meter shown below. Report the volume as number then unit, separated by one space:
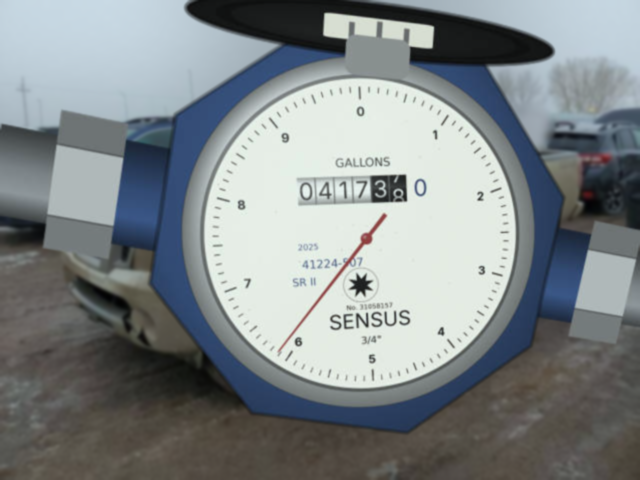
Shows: 417376.1 gal
